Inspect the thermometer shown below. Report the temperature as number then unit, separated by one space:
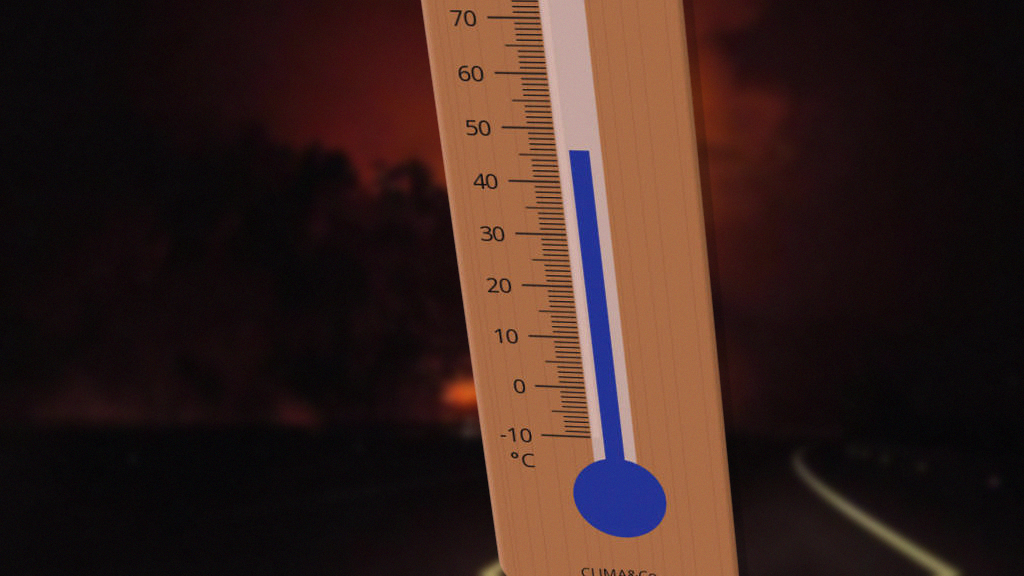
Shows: 46 °C
